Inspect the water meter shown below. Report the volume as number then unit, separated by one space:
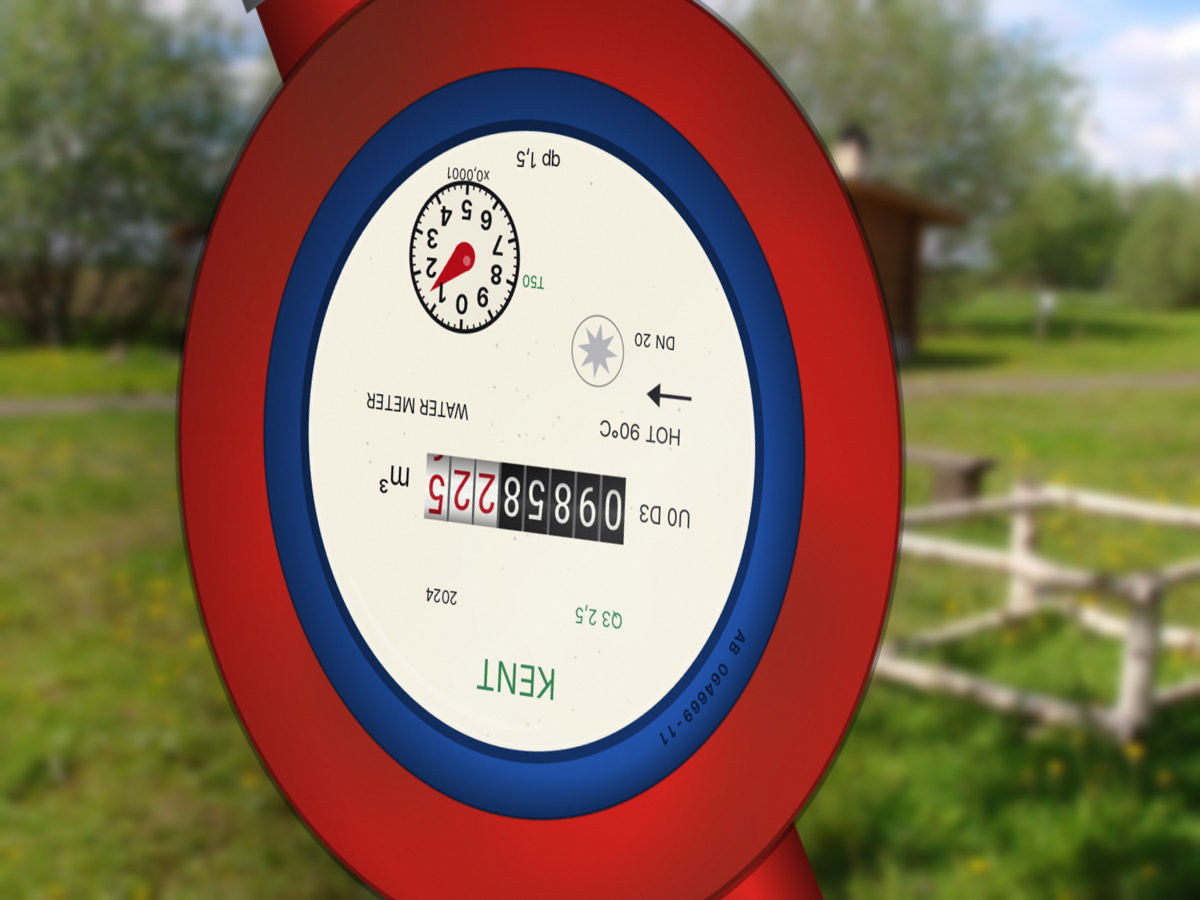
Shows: 9858.2251 m³
